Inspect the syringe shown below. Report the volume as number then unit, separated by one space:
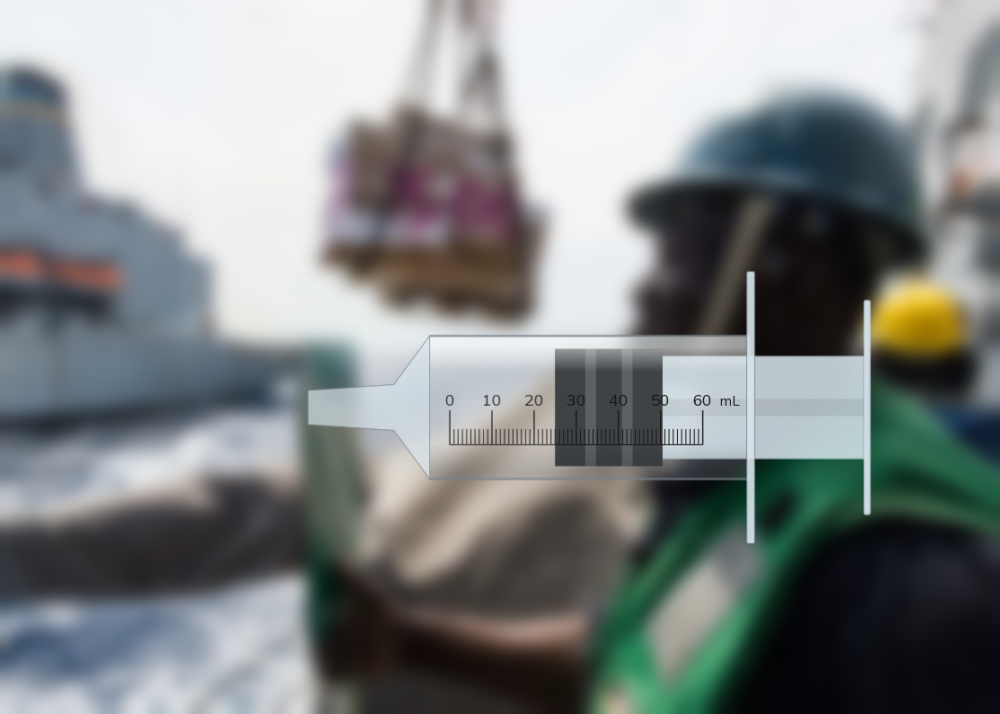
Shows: 25 mL
